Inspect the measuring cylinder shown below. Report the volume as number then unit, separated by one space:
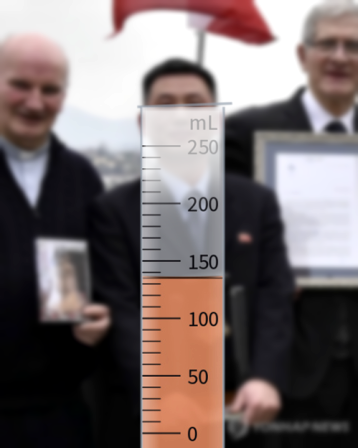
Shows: 135 mL
